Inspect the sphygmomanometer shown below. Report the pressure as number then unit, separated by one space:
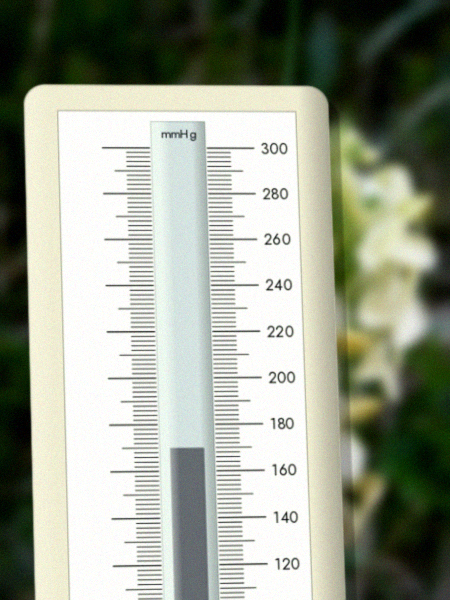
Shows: 170 mmHg
